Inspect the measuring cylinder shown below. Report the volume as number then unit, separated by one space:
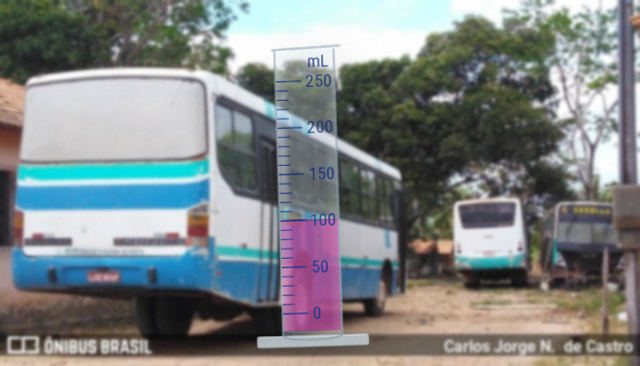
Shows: 100 mL
